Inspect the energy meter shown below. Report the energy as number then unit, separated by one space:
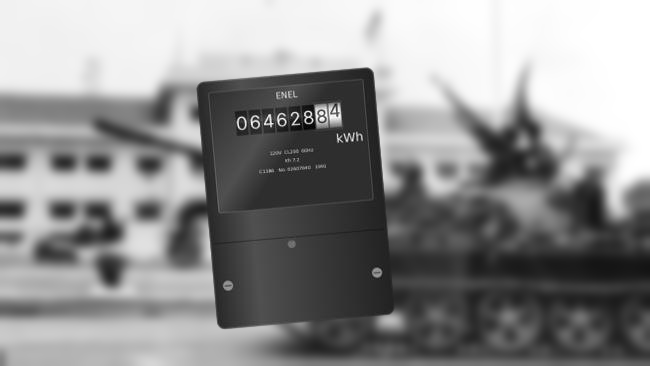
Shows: 64628.84 kWh
